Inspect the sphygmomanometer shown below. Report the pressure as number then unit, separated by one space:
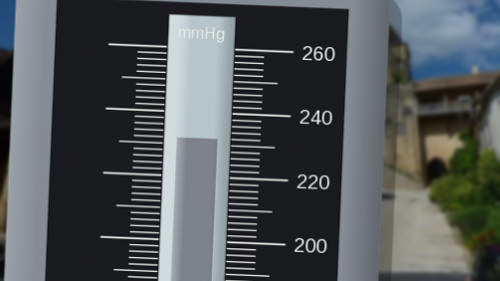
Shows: 232 mmHg
